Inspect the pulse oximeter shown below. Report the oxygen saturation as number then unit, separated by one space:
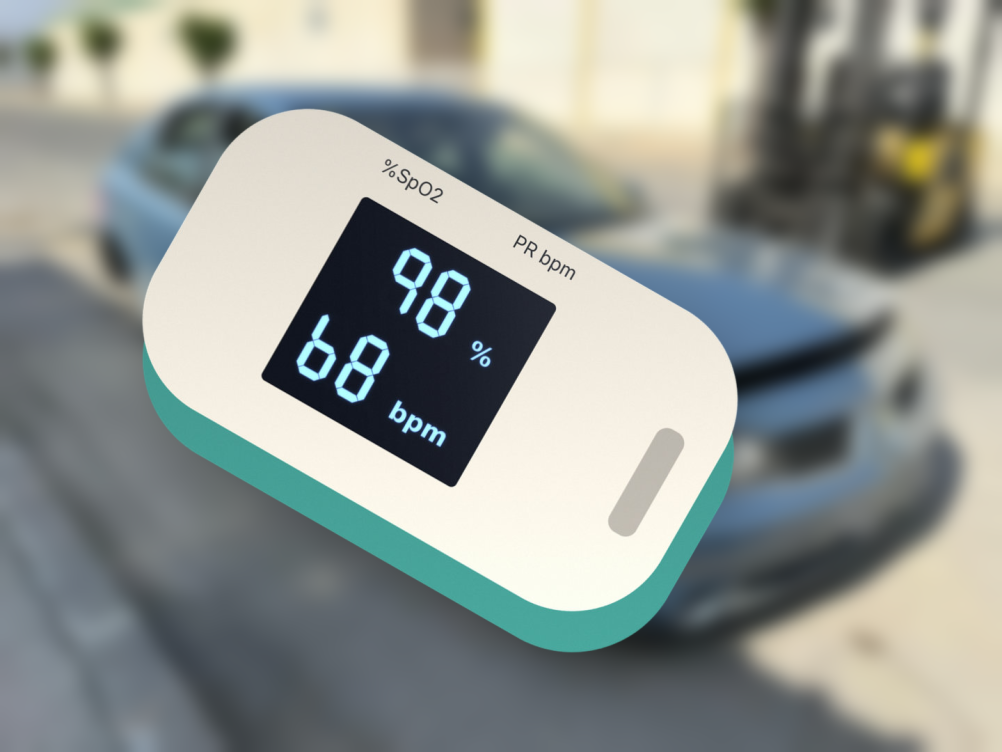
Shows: 98 %
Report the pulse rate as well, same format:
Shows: 68 bpm
